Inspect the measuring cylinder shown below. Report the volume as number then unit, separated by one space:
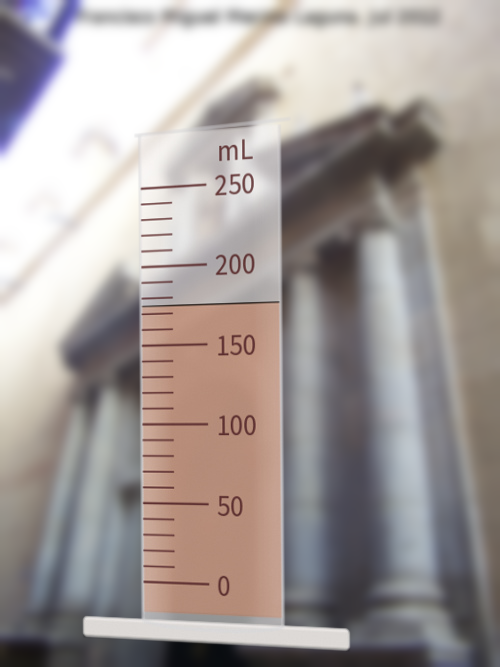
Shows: 175 mL
